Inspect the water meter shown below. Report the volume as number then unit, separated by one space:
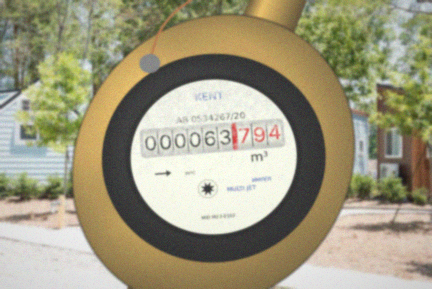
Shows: 63.794 m³
